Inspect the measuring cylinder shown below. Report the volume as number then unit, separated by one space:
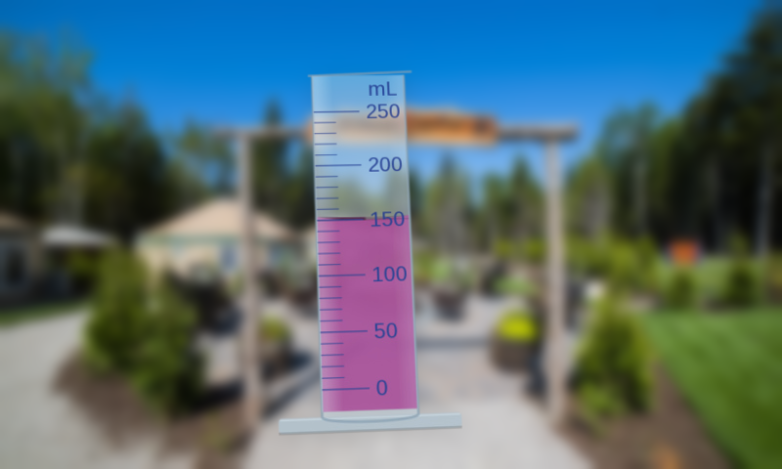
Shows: 150 mL
